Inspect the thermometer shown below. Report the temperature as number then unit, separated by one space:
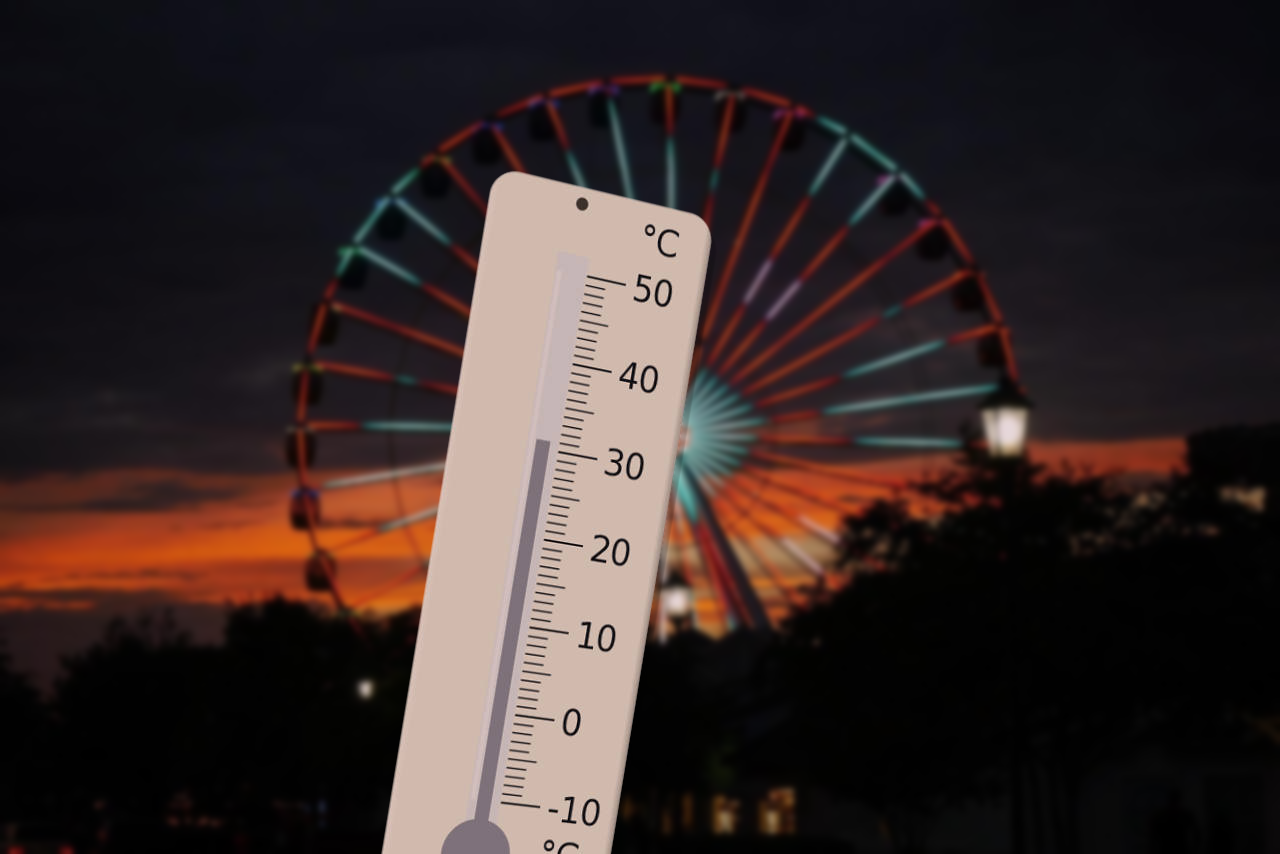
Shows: 31 °C
